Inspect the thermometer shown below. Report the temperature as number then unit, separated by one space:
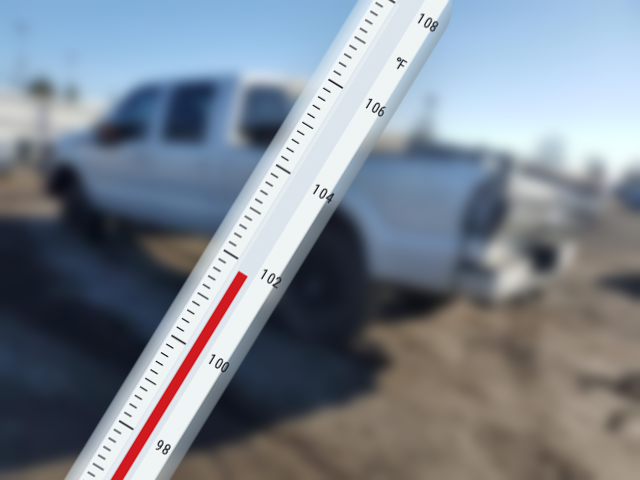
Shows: 101.8 °F
